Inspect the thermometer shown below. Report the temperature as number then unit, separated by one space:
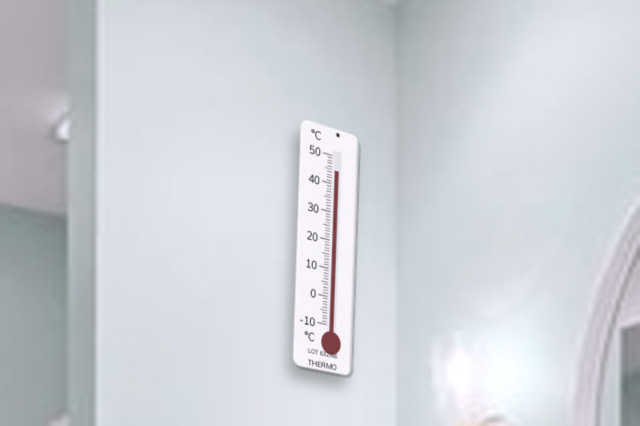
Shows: 45 °C
